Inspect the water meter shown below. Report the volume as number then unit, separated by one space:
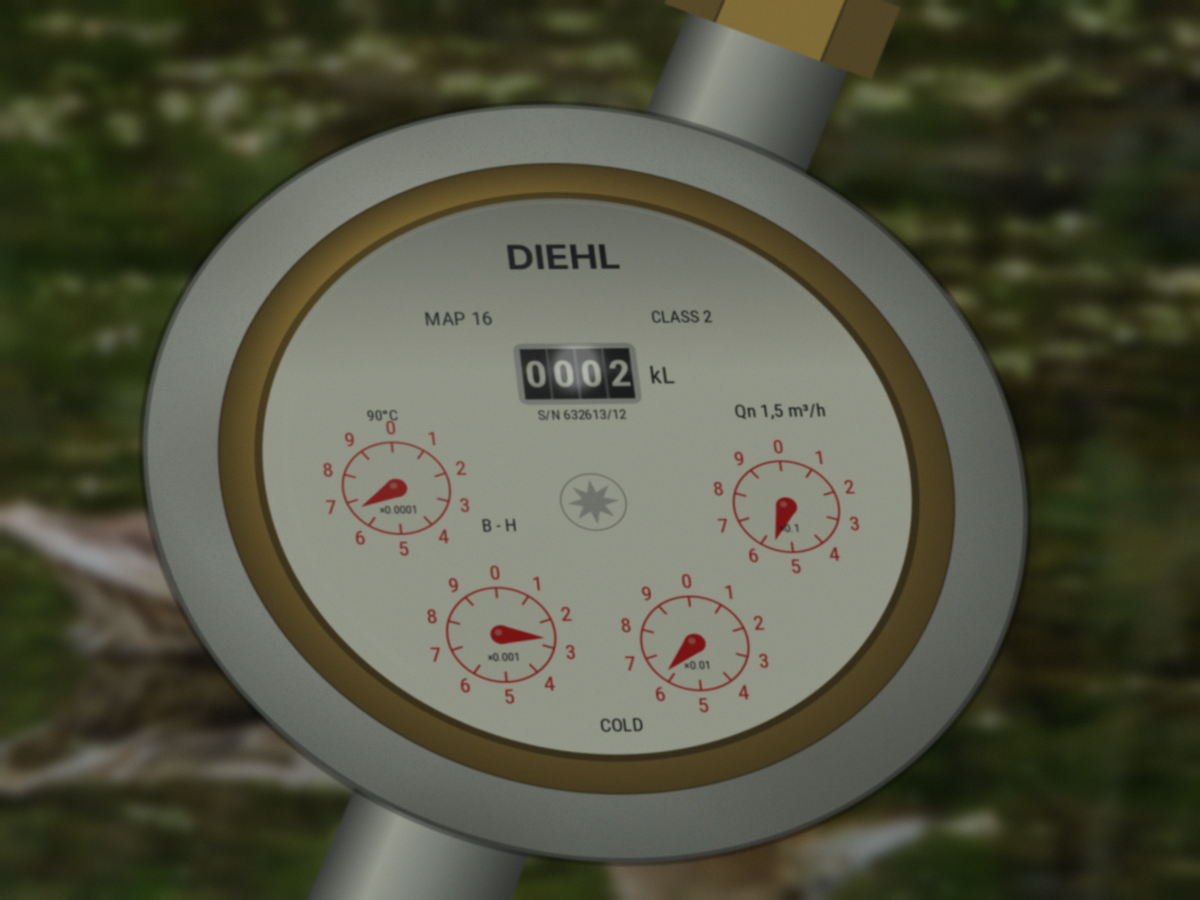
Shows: 2.5626 kL
